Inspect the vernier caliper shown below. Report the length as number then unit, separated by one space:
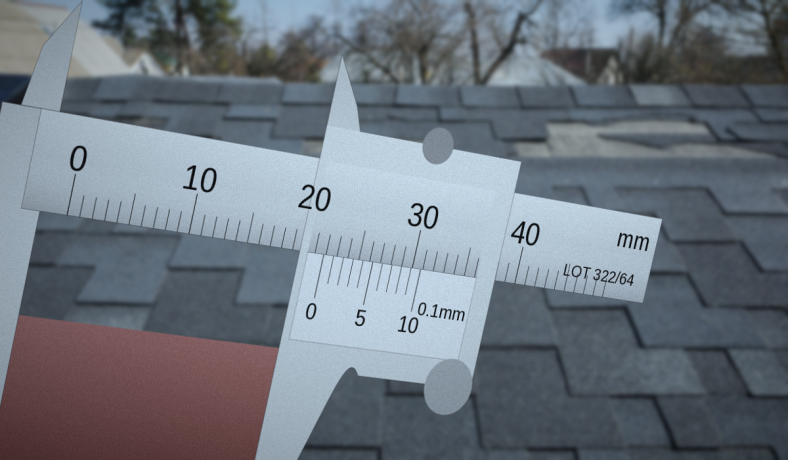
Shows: 21.8 mm
